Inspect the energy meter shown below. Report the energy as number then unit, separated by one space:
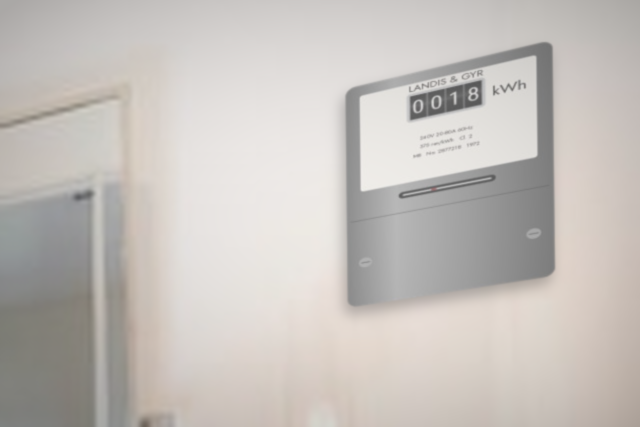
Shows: 18 kWh
